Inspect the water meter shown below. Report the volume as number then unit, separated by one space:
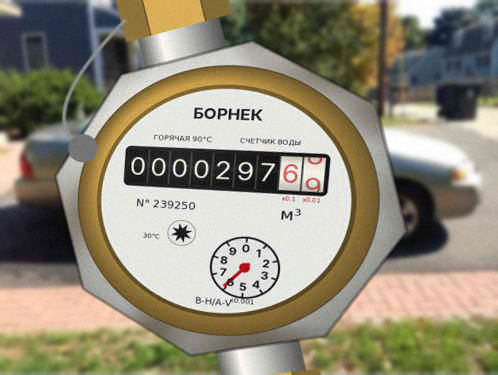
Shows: 297.686 m³
